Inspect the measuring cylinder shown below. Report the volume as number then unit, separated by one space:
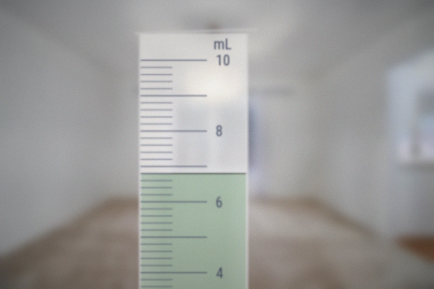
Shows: 6.8 mL
